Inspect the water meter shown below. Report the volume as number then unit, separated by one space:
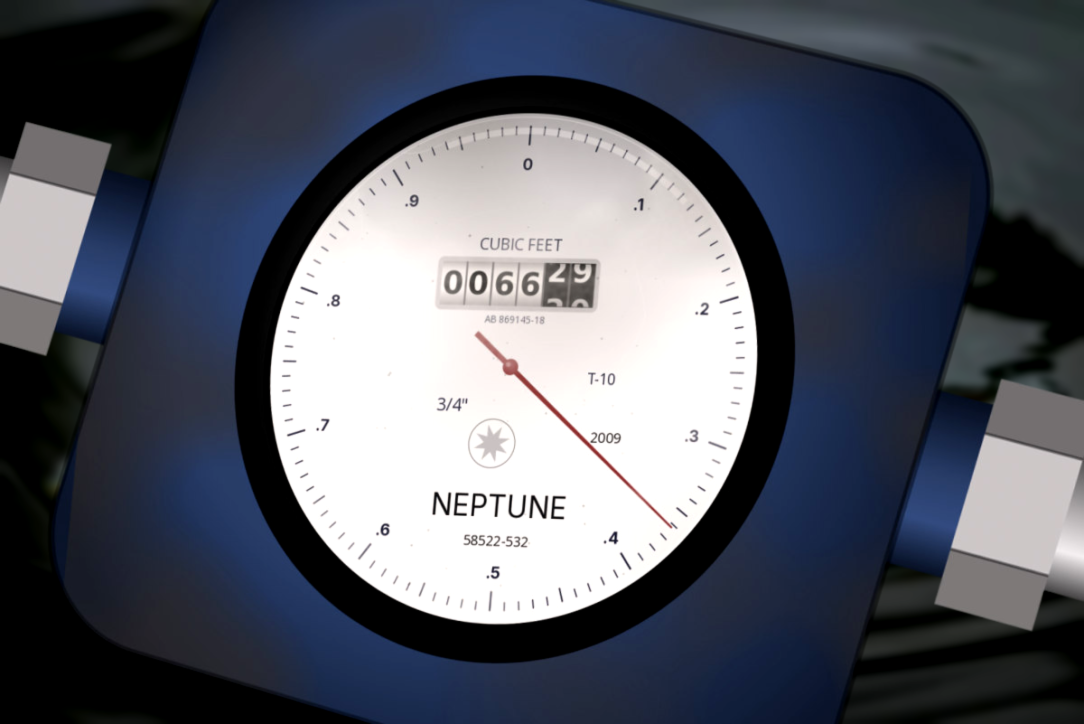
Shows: 6629.36 ft³
